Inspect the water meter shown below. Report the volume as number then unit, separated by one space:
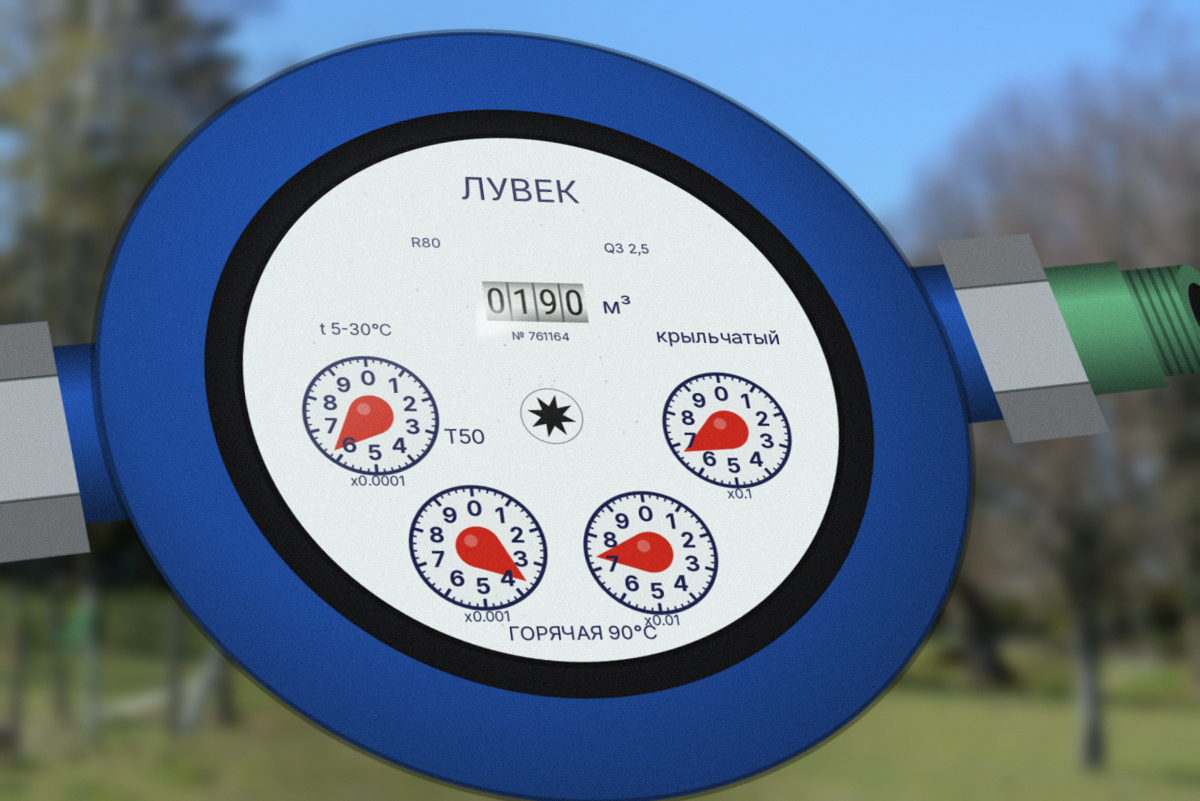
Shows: 190.6736 m³
